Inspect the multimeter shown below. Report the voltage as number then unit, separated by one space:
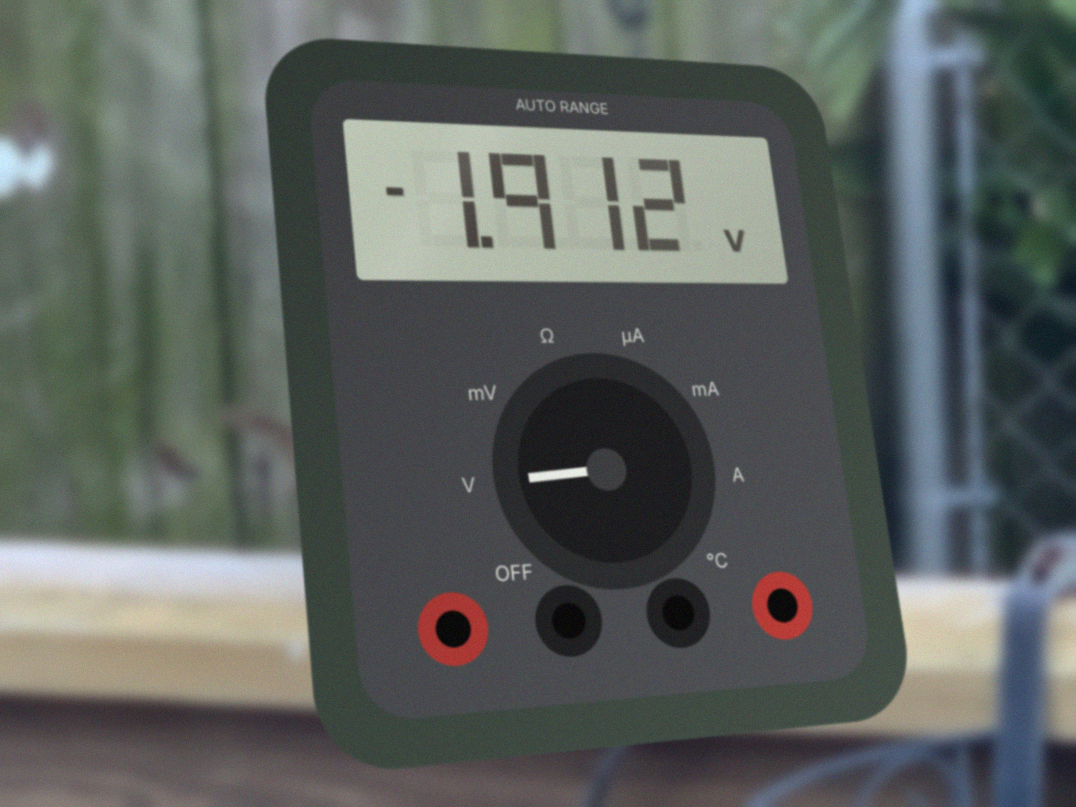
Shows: -1.912 V
